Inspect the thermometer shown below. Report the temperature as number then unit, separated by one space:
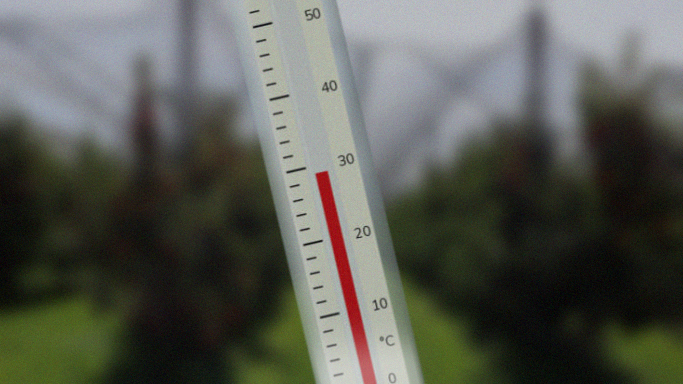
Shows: 29 °C
